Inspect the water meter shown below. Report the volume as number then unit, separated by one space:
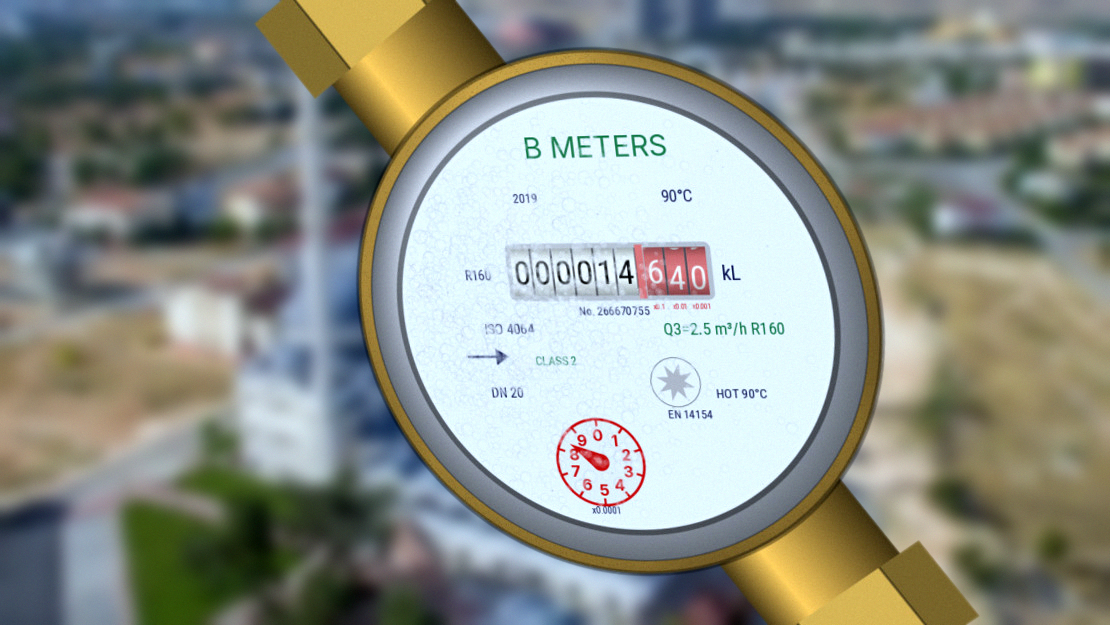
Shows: 14.6398 kL
